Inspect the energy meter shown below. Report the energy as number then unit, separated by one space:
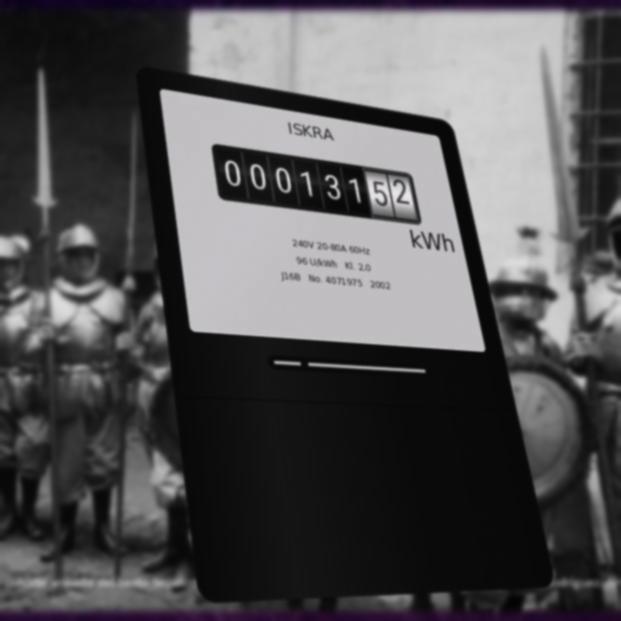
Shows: 131.52 kWh
